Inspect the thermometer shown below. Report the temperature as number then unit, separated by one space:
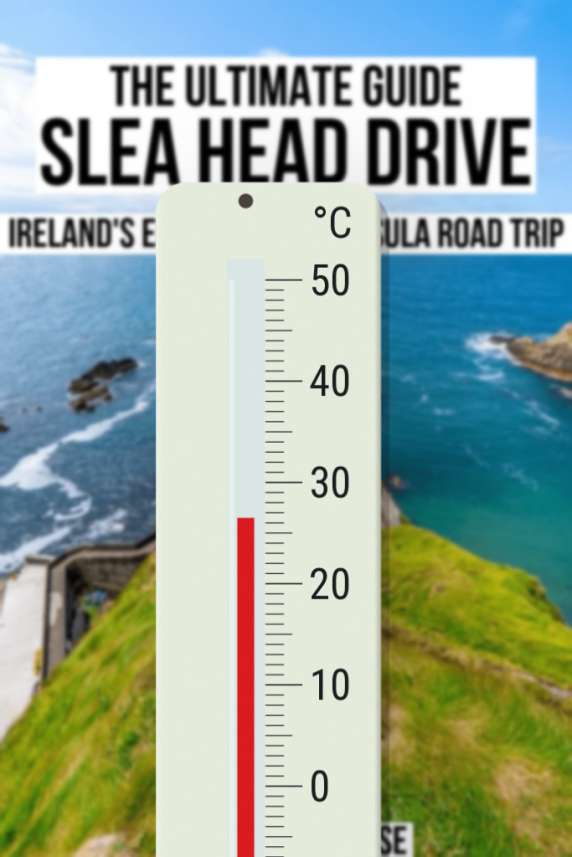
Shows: 26.5 °C
